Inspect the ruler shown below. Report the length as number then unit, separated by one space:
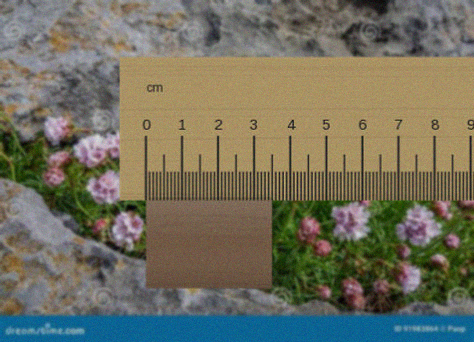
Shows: 3.5 cm
